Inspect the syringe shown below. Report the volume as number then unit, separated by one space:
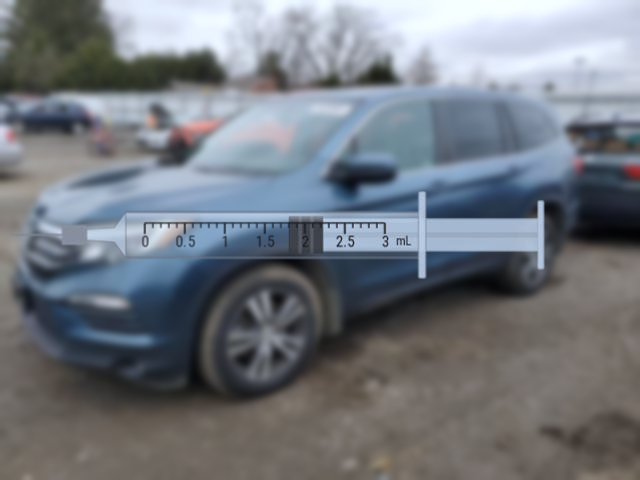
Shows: 1.8 mL
